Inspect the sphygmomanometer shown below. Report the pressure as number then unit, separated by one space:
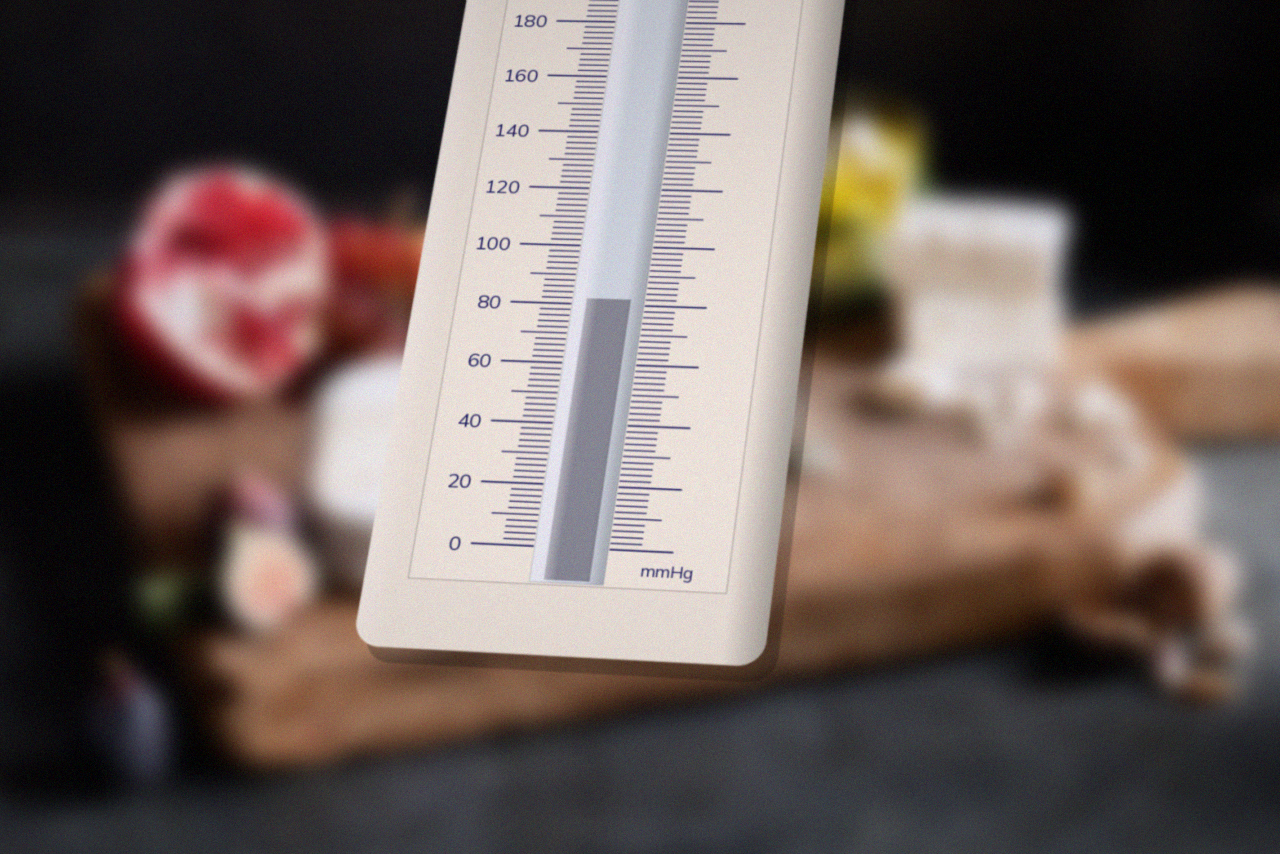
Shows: 82 mmHg
